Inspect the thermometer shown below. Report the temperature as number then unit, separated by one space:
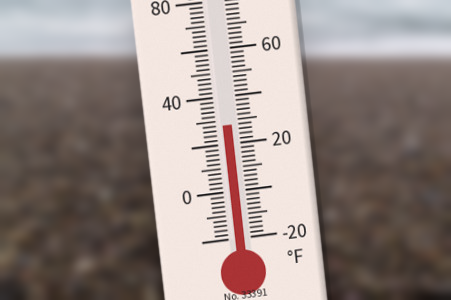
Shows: 28 °F
